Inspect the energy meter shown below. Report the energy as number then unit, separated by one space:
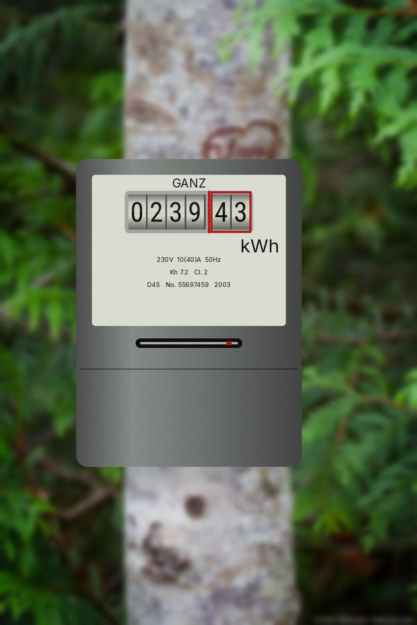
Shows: 239.43 kWh
